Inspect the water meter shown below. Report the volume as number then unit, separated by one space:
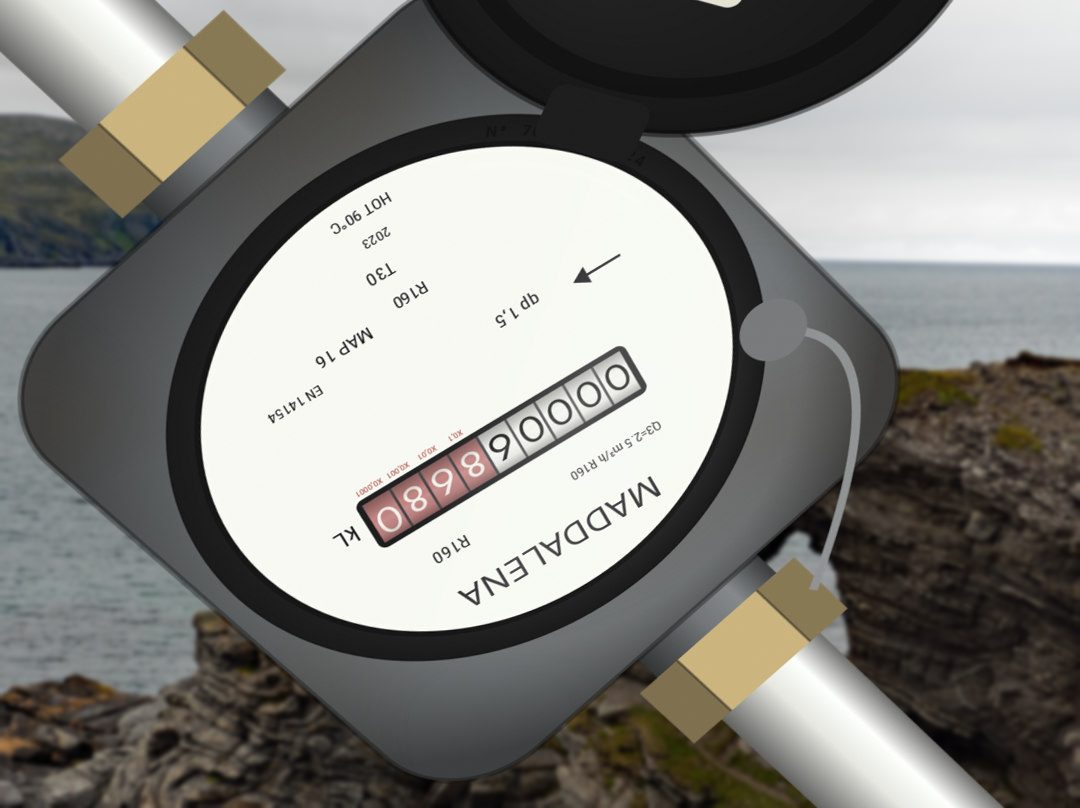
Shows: 6.8680 kL
